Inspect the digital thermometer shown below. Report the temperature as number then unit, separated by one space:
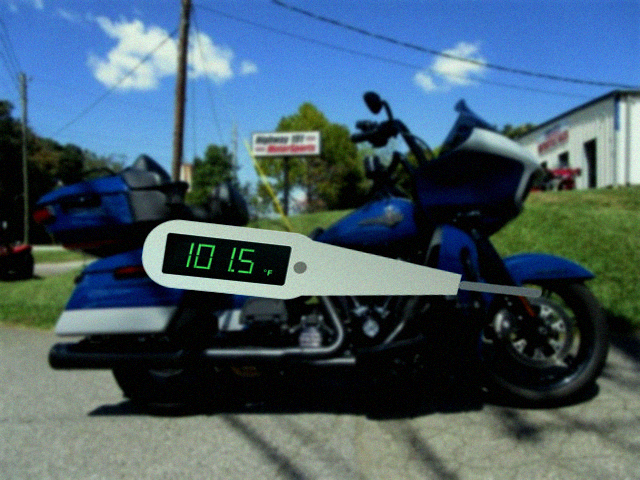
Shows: 101.5 °F
